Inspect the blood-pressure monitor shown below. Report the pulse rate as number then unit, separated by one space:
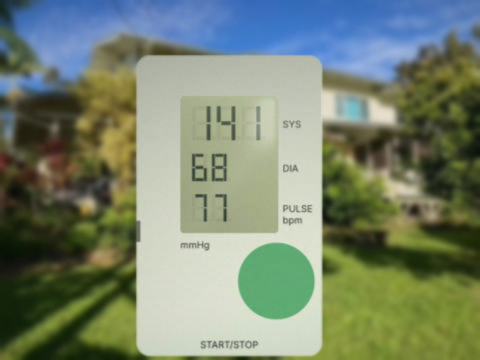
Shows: 77 bpm
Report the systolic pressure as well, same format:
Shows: 141 mmHg
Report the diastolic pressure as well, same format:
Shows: 68 mmHg
